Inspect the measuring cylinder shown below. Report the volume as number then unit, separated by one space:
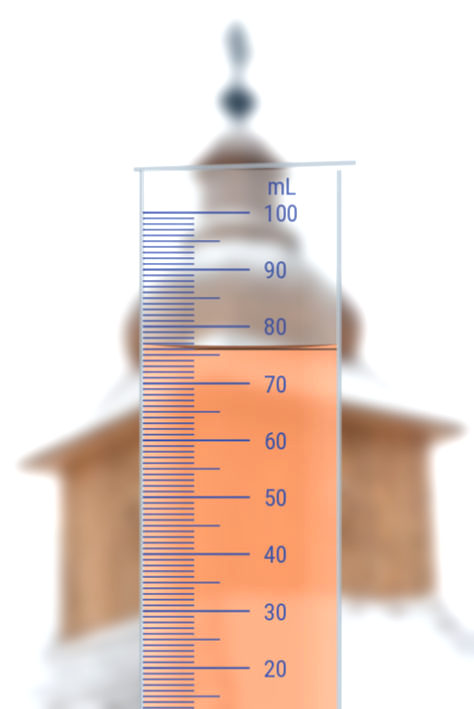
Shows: 76 mL
